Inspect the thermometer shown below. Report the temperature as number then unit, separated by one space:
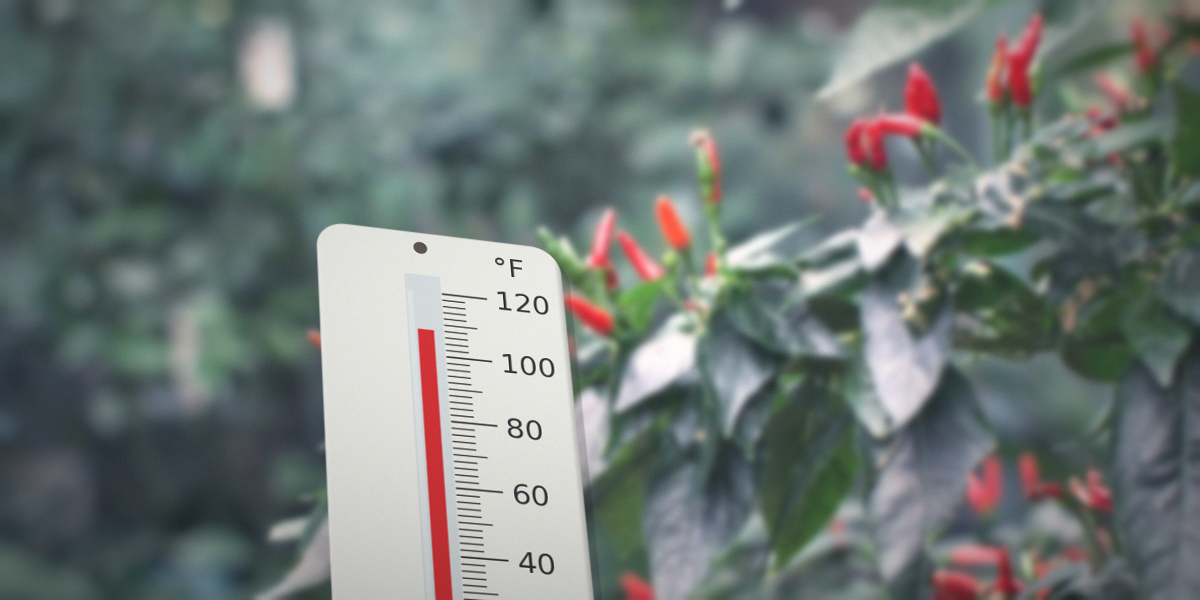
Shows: 108 °F
